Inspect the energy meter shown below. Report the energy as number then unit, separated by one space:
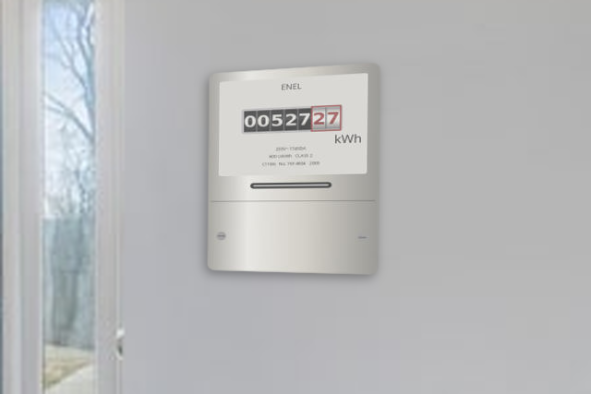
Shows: 527.27 kWh
